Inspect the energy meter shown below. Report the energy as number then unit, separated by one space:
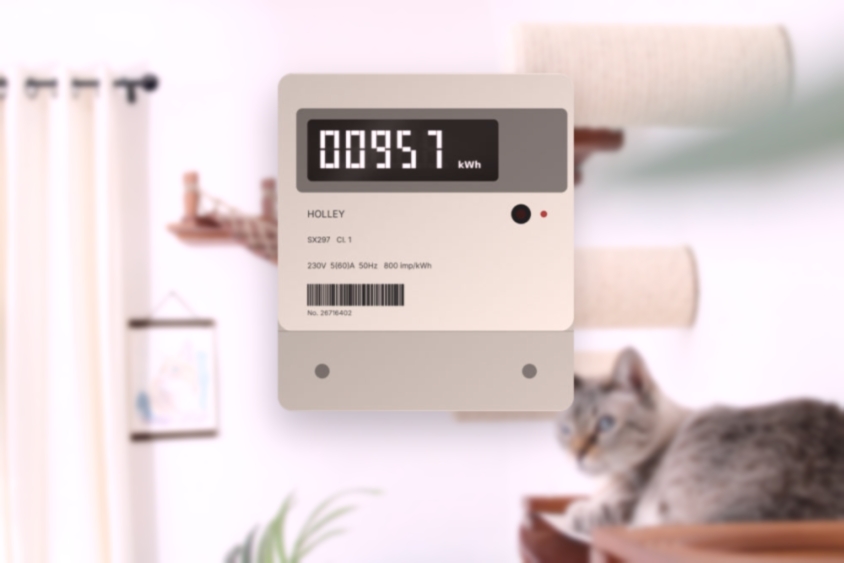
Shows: 957 kWh
